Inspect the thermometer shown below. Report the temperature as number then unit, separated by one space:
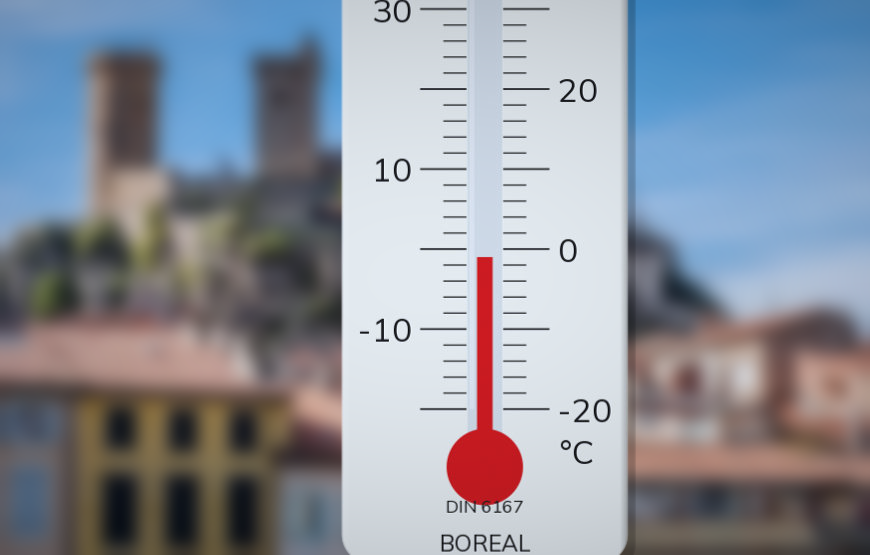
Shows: -1 °C
